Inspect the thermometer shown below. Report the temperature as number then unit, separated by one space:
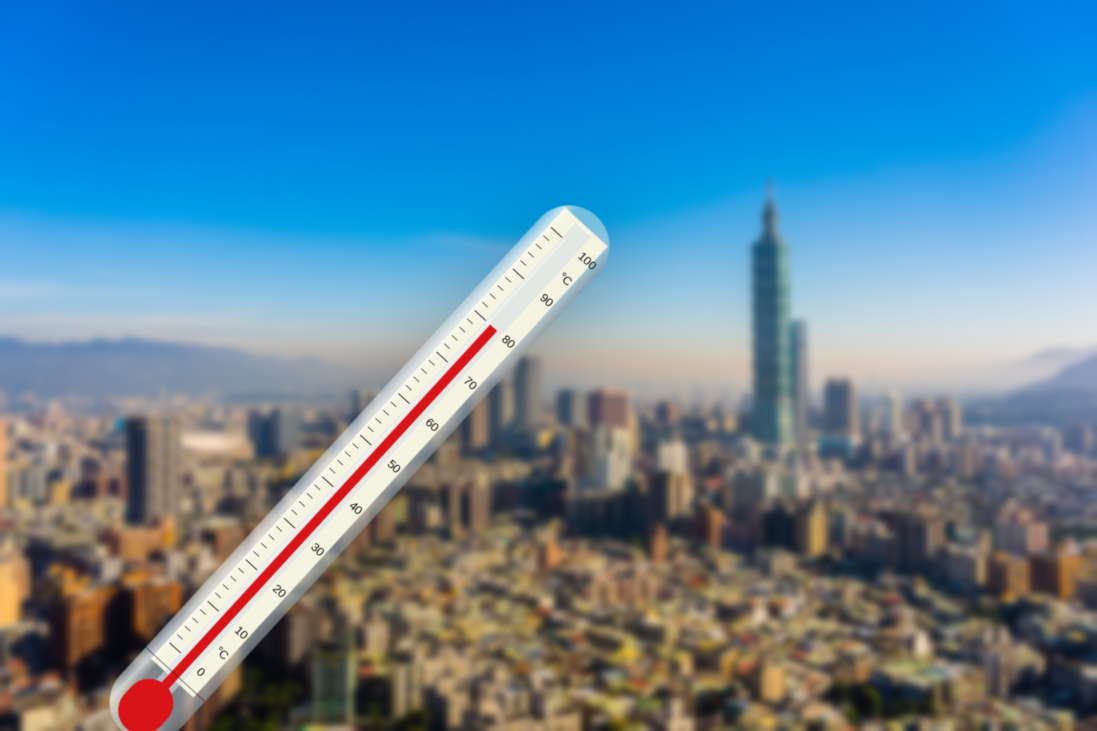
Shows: 80 °C
